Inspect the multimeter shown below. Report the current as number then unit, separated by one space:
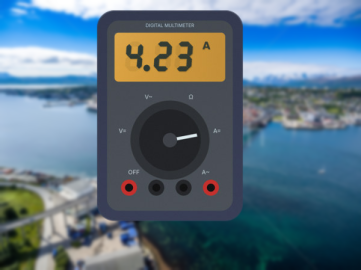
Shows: 4.23 A
